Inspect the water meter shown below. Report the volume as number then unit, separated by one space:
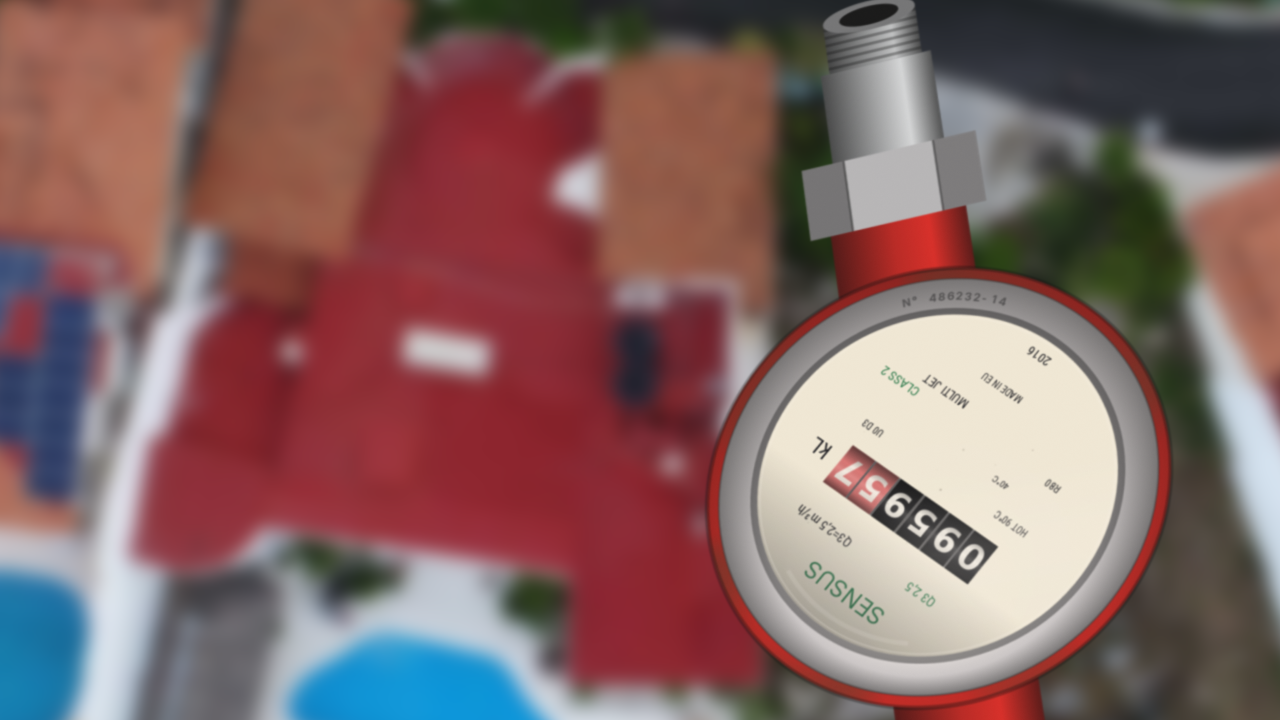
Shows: 959.57 kL
